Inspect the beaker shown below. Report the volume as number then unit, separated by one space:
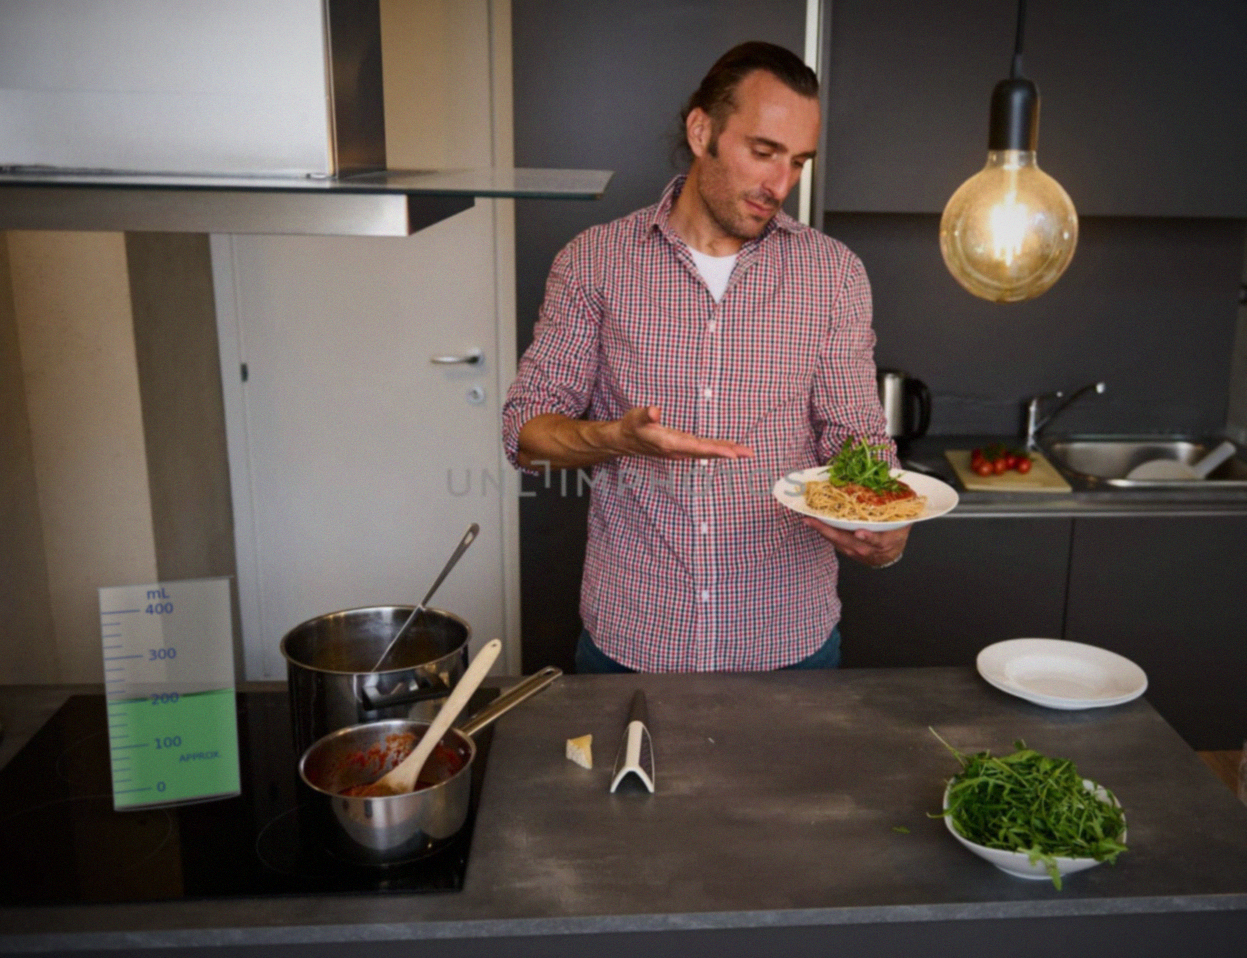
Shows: 200 mL
